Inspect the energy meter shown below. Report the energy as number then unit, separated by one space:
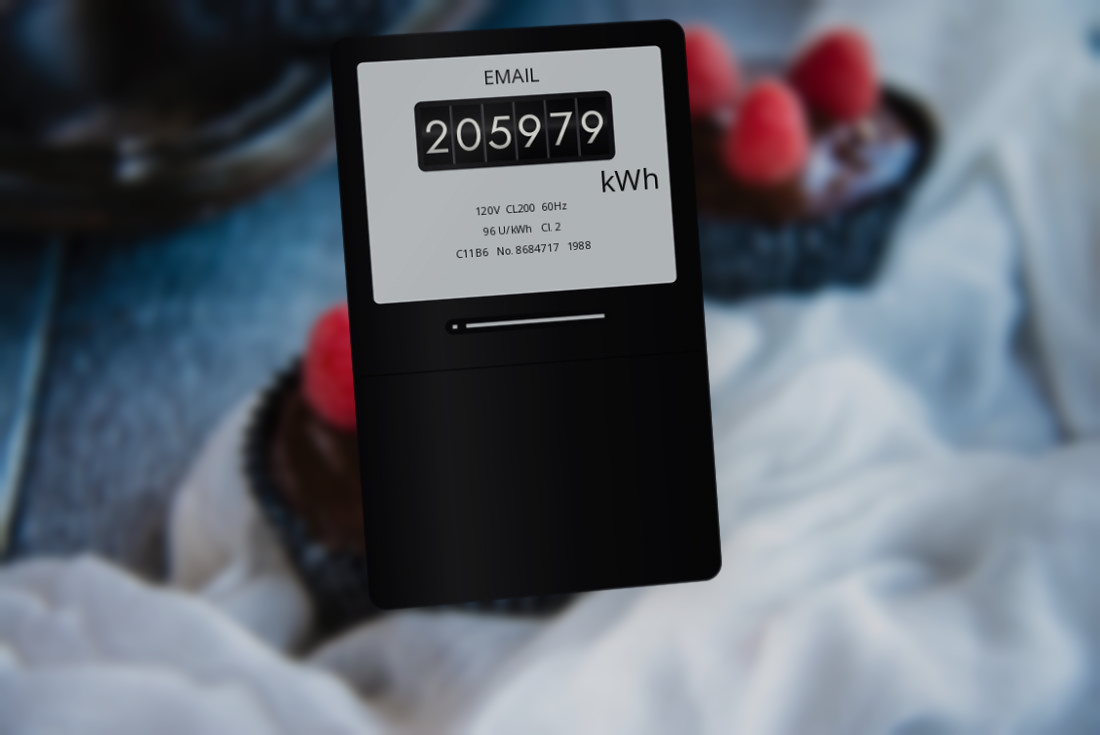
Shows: 205979 kWh
